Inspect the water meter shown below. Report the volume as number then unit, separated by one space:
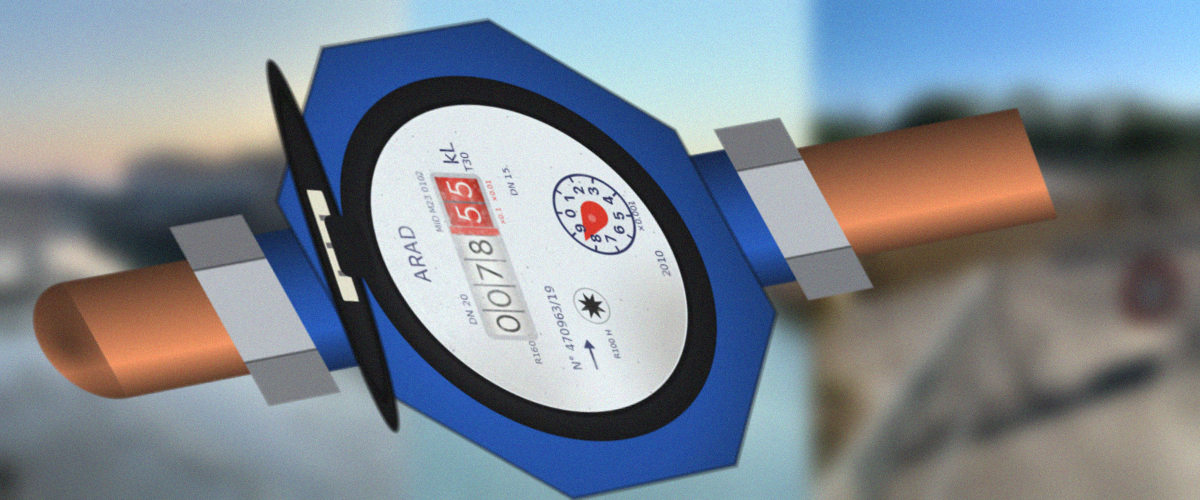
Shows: 78.558 kL
